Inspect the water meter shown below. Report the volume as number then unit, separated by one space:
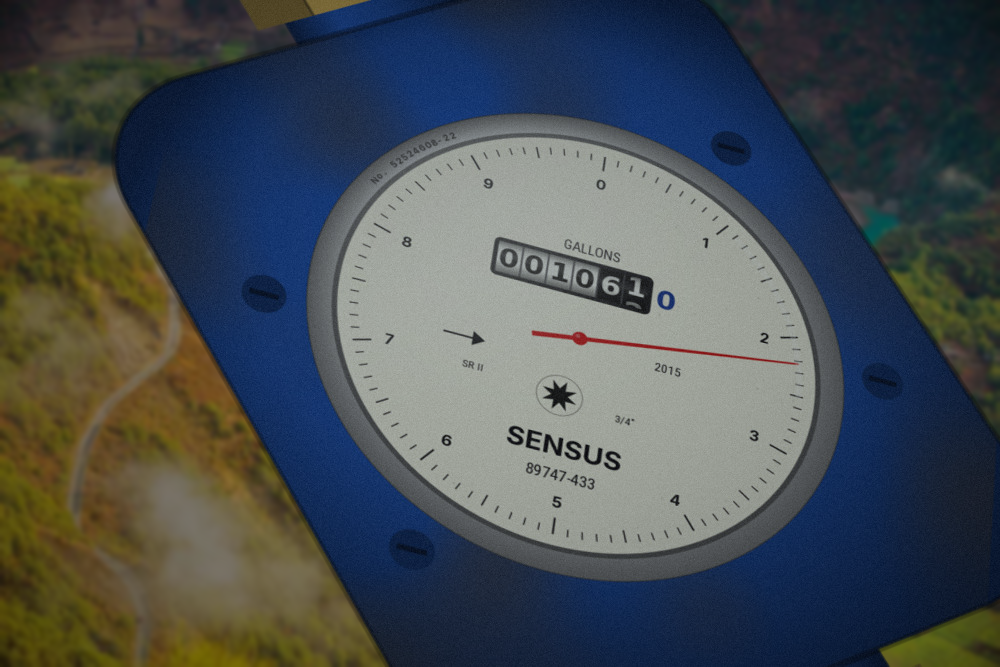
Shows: 10612.2 gal
